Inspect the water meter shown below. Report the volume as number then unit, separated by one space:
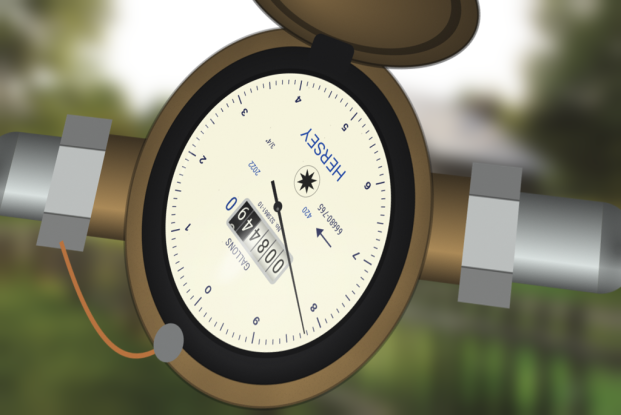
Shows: 84488.2 gal
